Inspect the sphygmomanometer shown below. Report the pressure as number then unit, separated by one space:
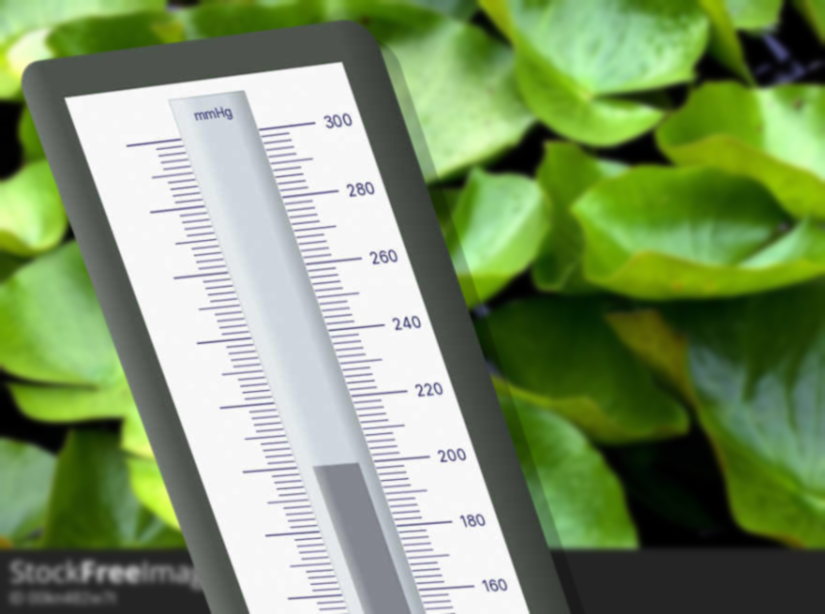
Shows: 200 mmHg
